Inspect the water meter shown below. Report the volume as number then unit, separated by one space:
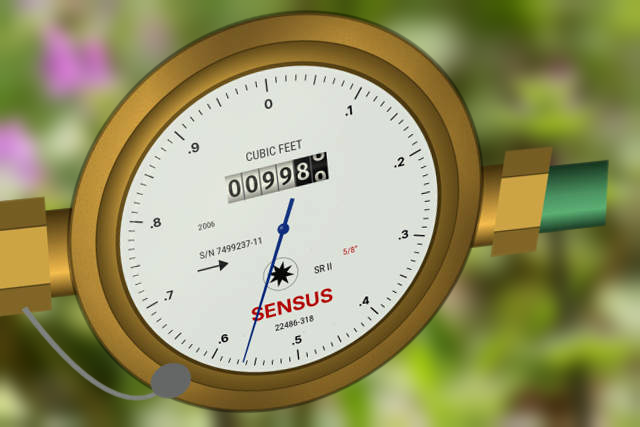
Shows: 9988.56 ft³
